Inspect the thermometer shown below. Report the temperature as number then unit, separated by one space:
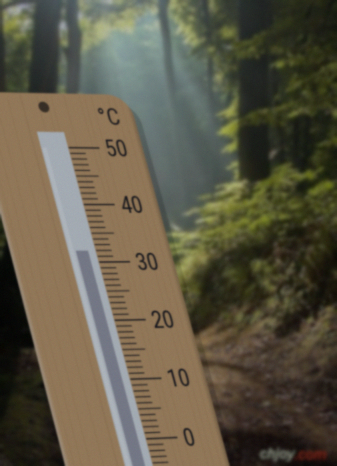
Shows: 32 °C
